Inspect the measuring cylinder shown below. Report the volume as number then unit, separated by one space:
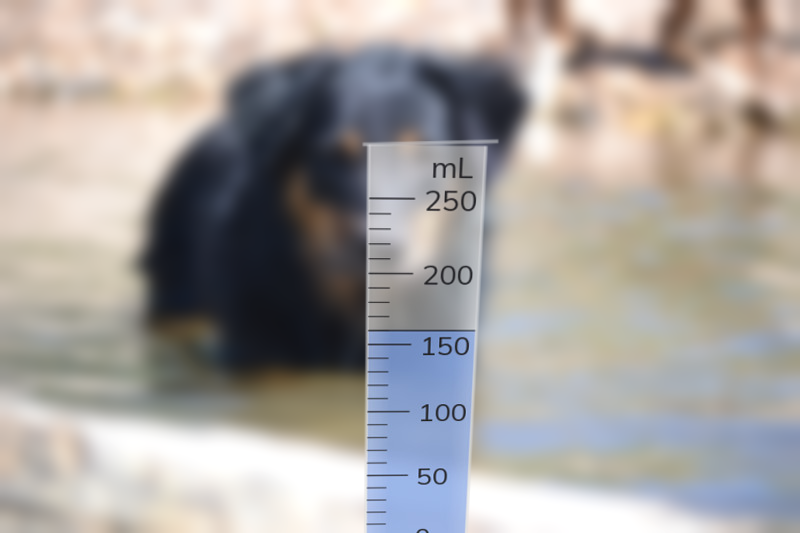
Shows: 160 mL
